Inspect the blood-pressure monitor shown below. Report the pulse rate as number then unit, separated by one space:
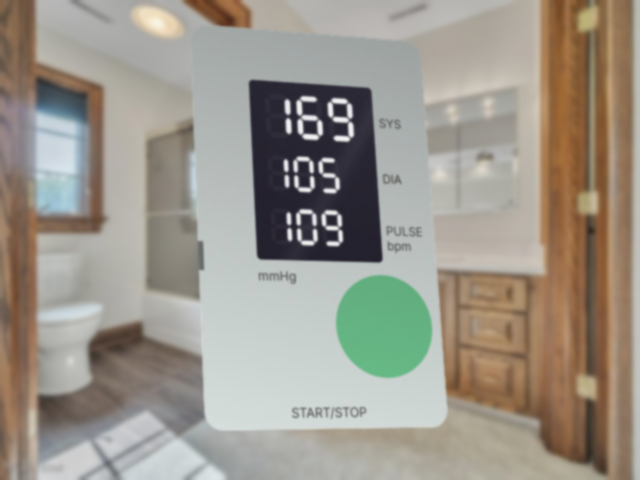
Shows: 109 bpm
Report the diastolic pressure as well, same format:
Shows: 105 mmHg
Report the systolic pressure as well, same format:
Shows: 169 mmHg
